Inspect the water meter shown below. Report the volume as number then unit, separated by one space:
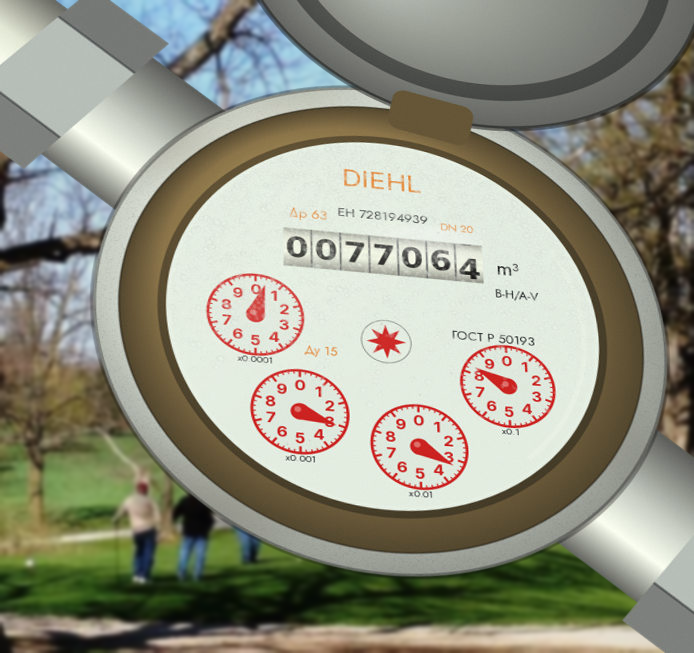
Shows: 77063.8330 m³
